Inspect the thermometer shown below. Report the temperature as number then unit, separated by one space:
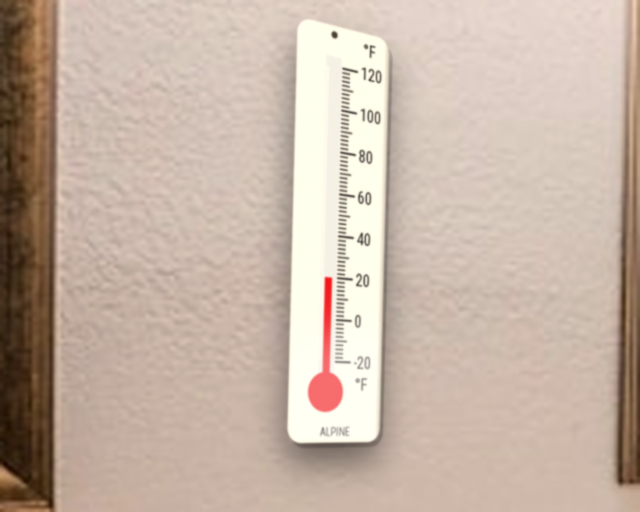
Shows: 20 °F
